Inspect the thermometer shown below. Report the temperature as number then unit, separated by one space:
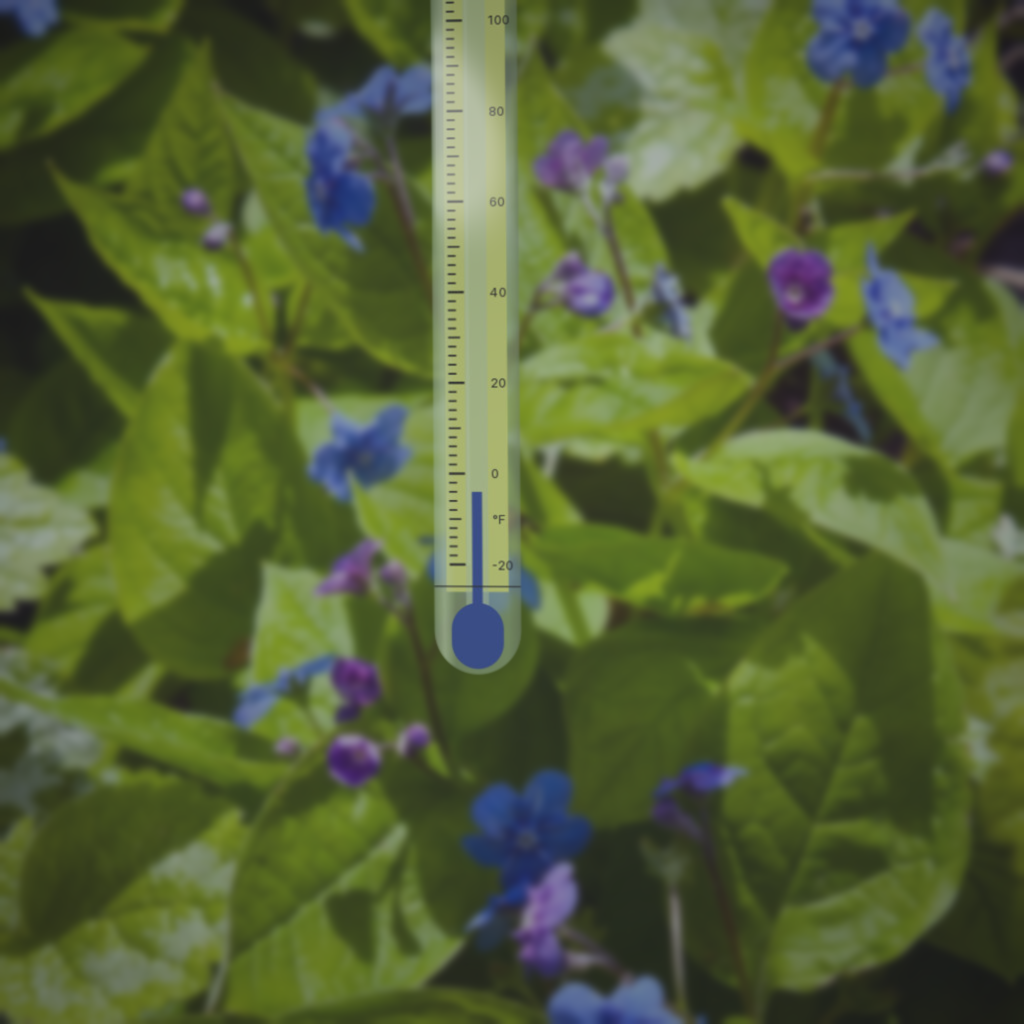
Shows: -4 °F
